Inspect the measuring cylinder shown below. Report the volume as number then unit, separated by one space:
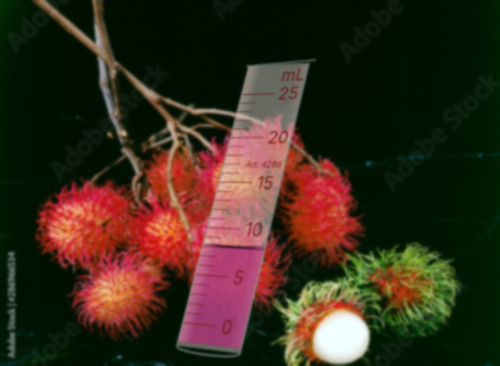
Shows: 8 mL
